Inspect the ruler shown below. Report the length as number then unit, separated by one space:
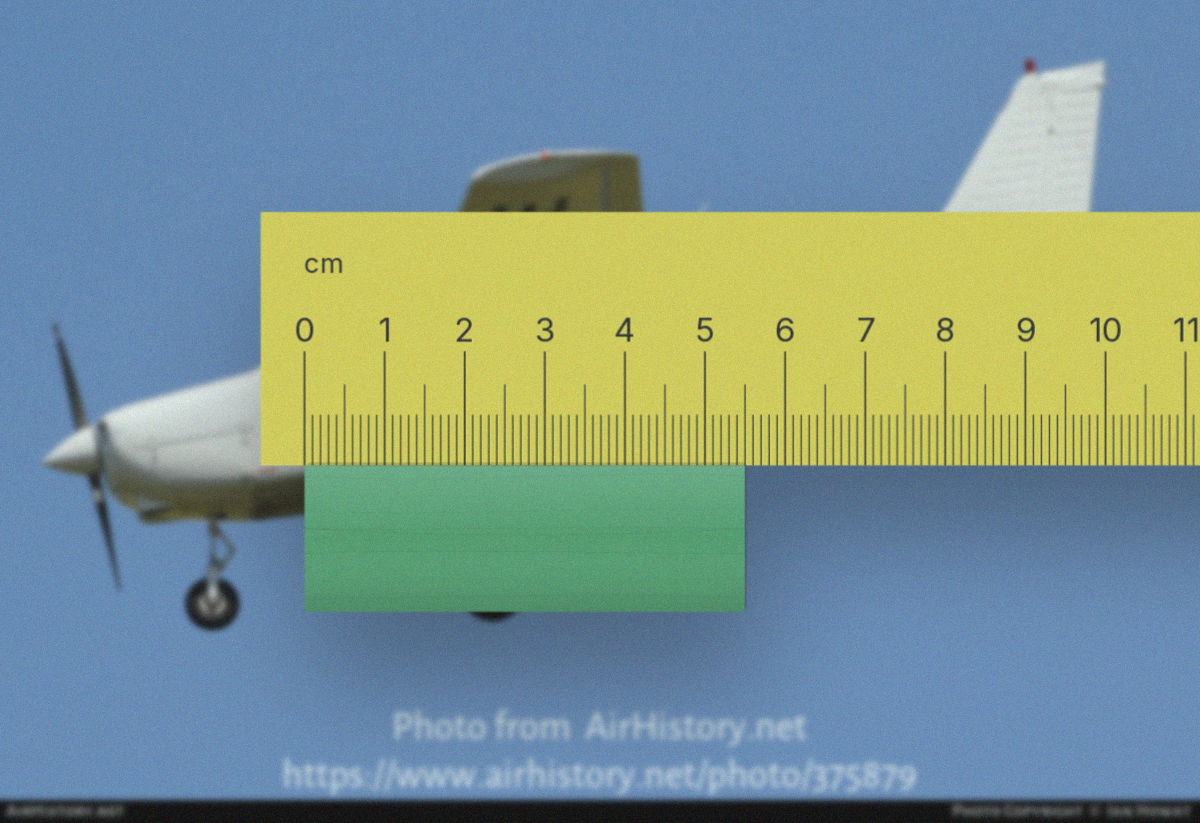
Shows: 5.5 cm
